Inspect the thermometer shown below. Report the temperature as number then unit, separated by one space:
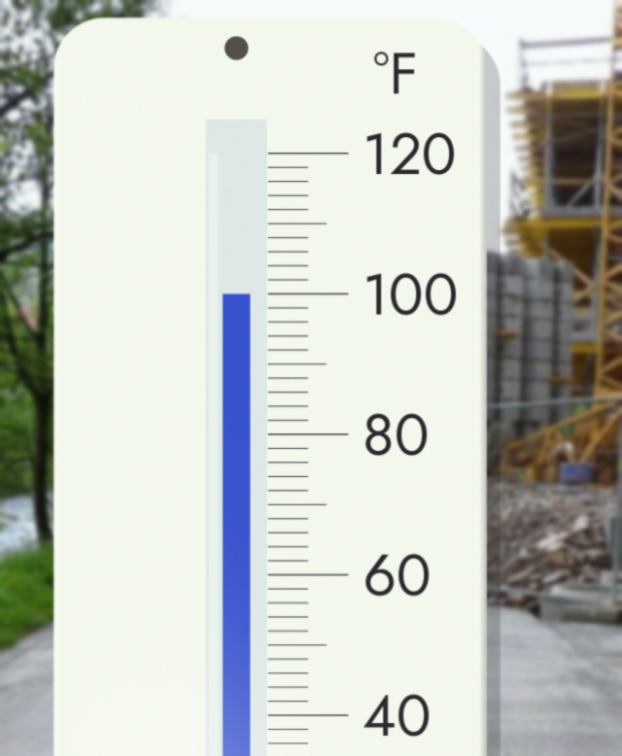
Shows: 100 °F
